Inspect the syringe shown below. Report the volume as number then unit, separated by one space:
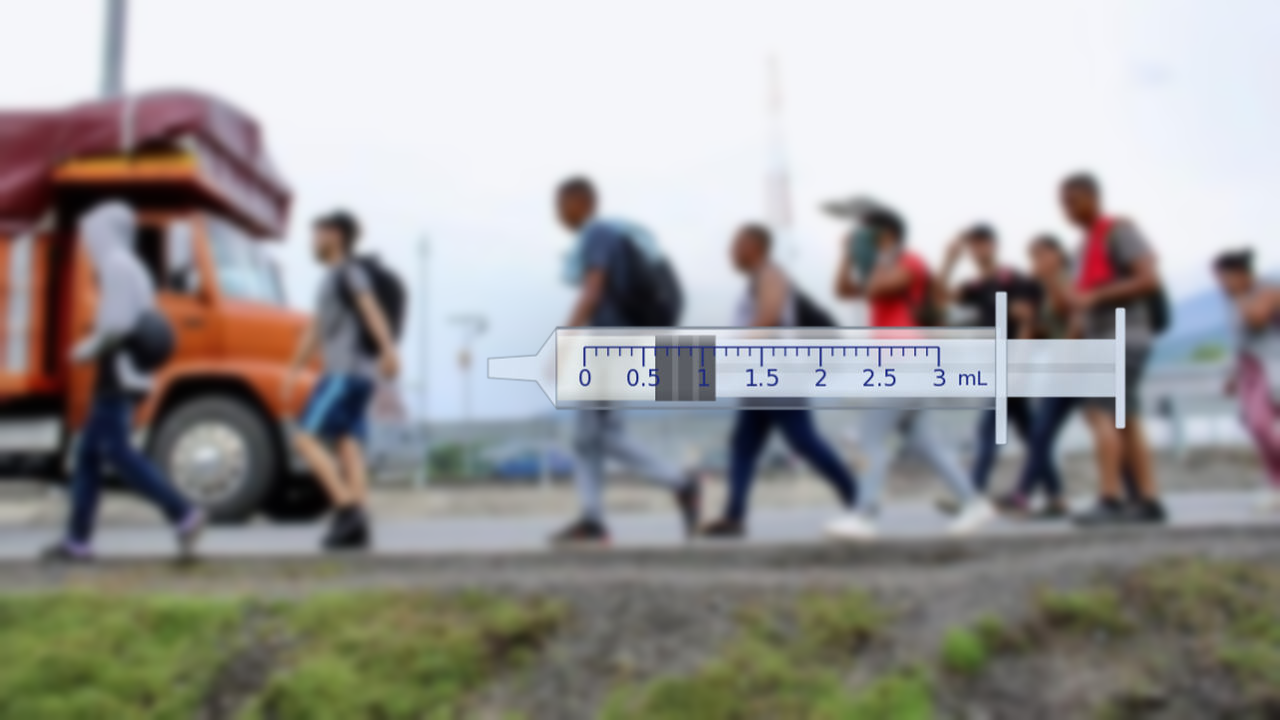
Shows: 0.6 mL
